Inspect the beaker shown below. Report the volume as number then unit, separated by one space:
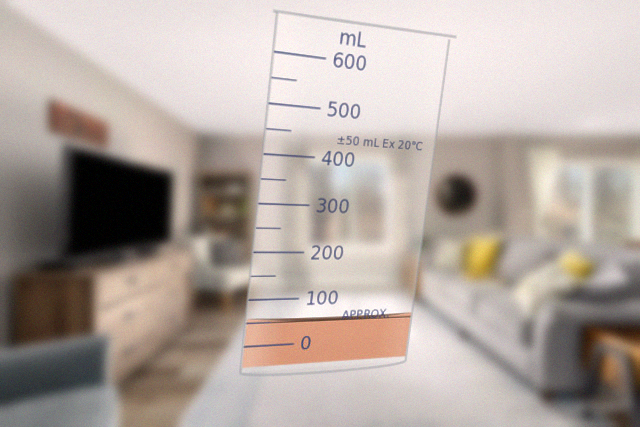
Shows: 50 mL
